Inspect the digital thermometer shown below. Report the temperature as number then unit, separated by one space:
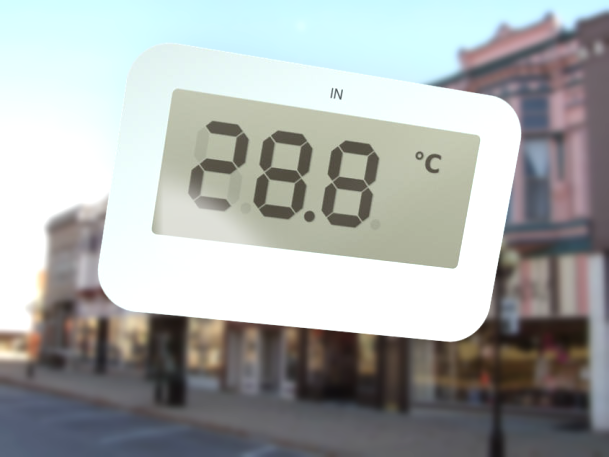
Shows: 28.8 °C
